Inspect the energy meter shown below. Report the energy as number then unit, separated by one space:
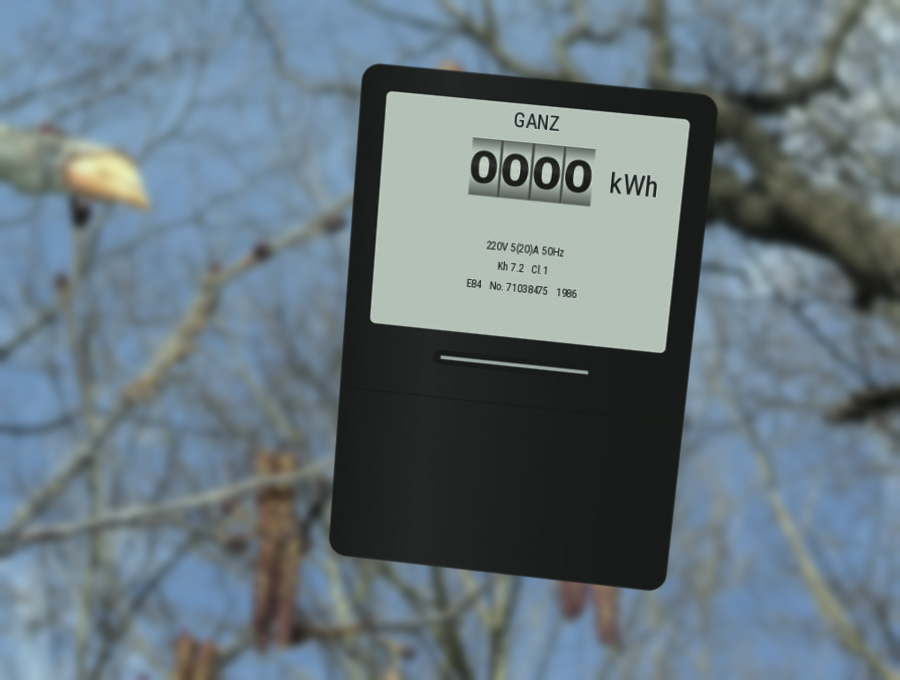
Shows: 0 kWh
